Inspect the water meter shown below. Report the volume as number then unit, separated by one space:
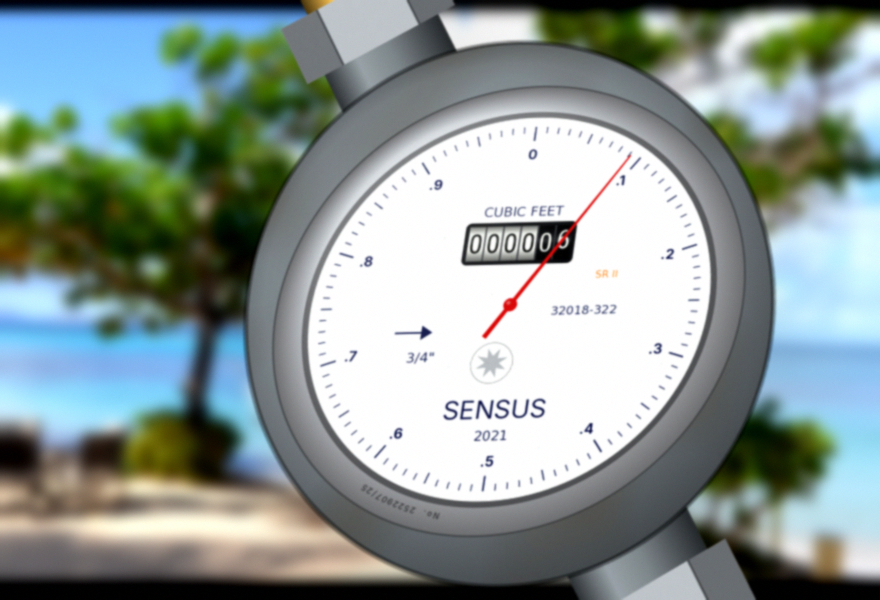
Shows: 6.09 ft³
